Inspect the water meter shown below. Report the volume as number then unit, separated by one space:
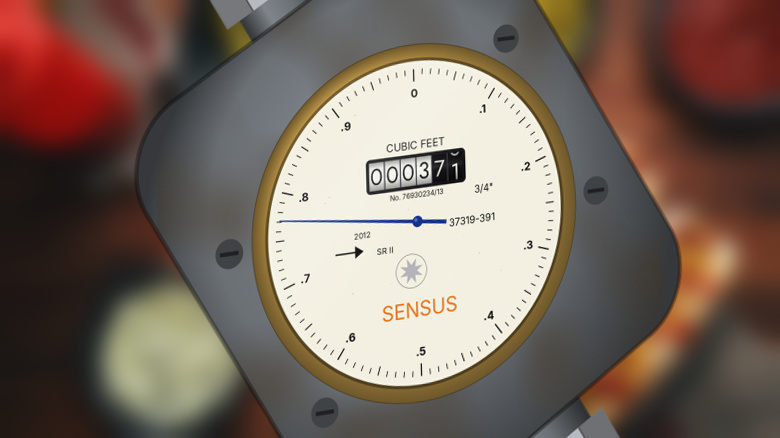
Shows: 370.77 ft³
